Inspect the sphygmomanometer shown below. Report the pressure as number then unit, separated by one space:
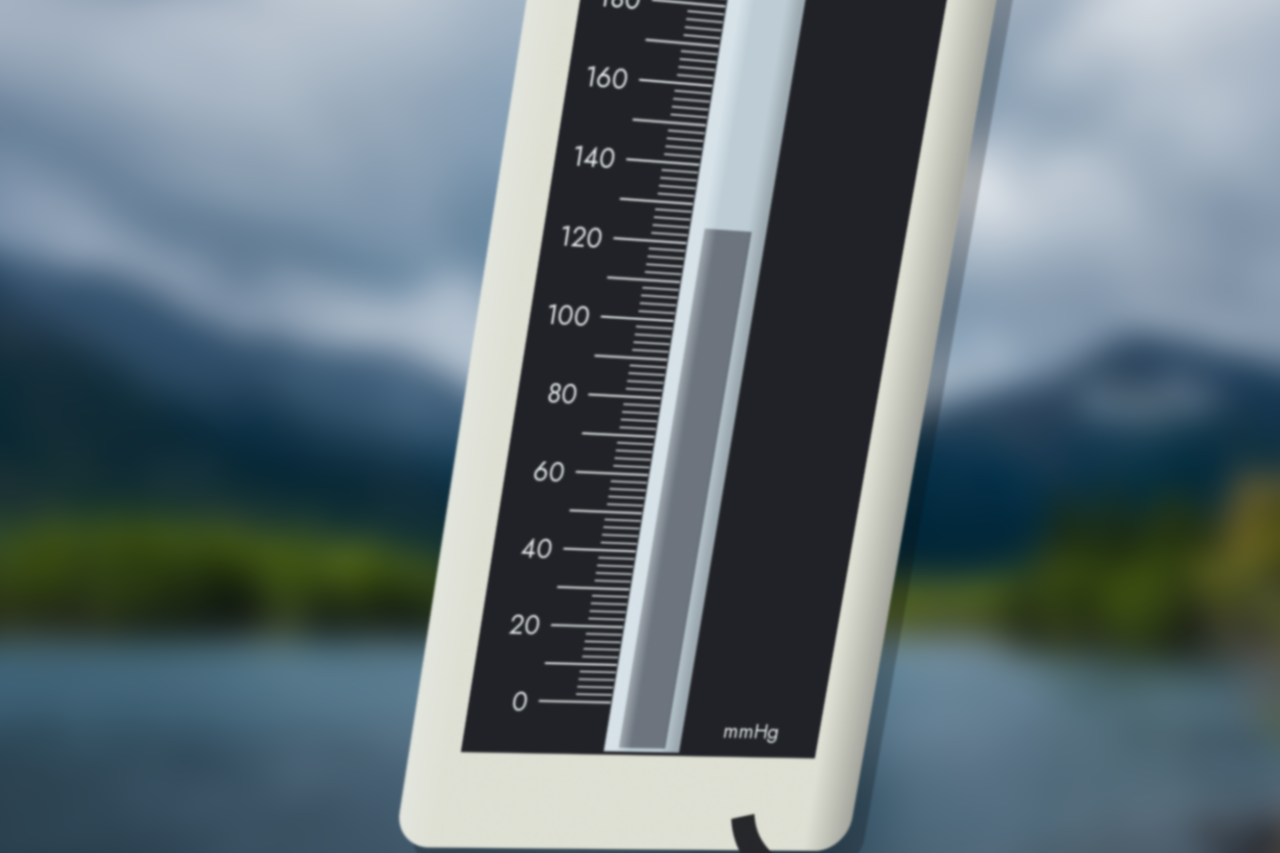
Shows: 124 mmHg
